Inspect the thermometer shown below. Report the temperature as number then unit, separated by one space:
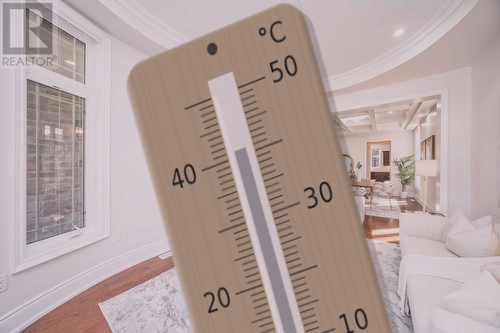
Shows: 41 °C
